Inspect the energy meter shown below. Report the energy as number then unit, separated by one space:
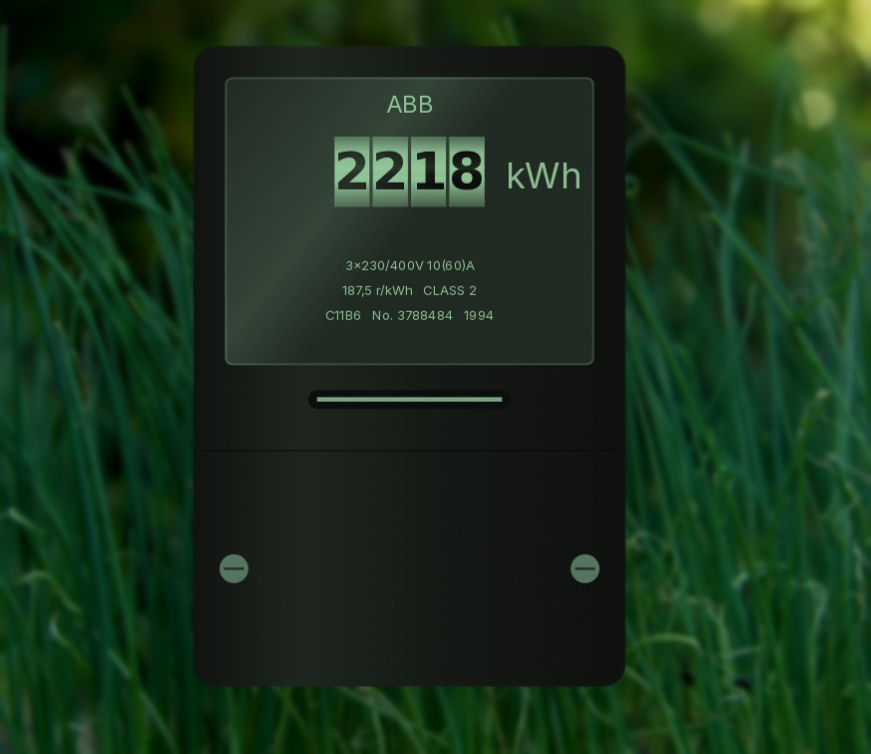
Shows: 2218 kWh
